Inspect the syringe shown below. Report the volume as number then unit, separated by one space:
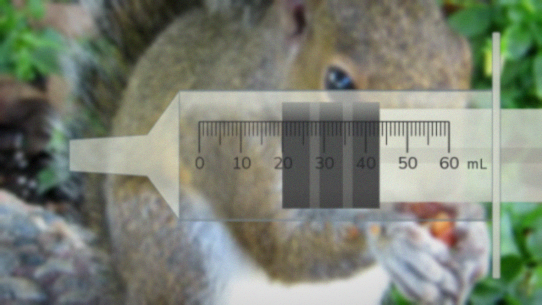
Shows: 20 mL
